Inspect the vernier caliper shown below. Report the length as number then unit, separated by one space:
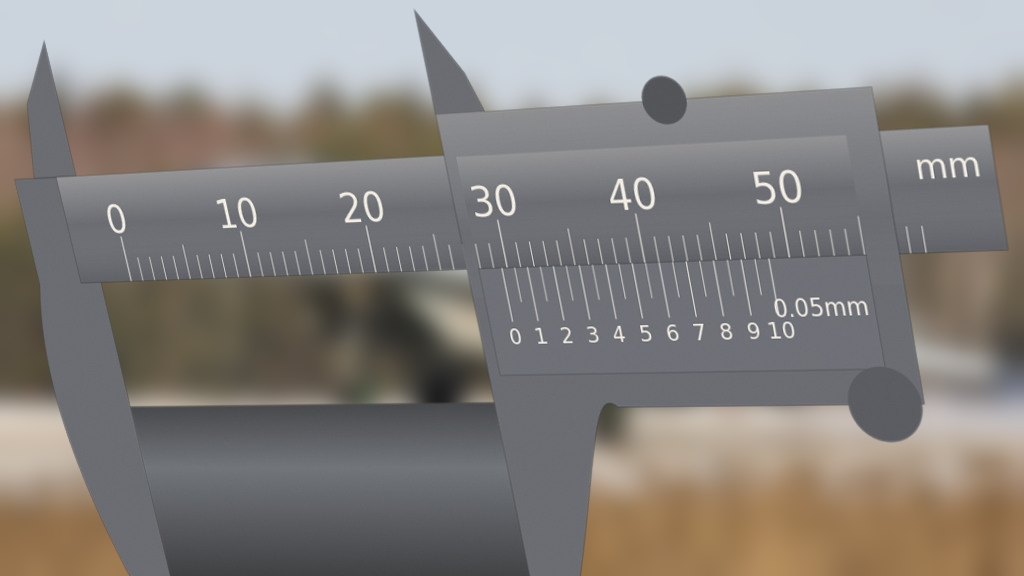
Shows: 29.6 mm
